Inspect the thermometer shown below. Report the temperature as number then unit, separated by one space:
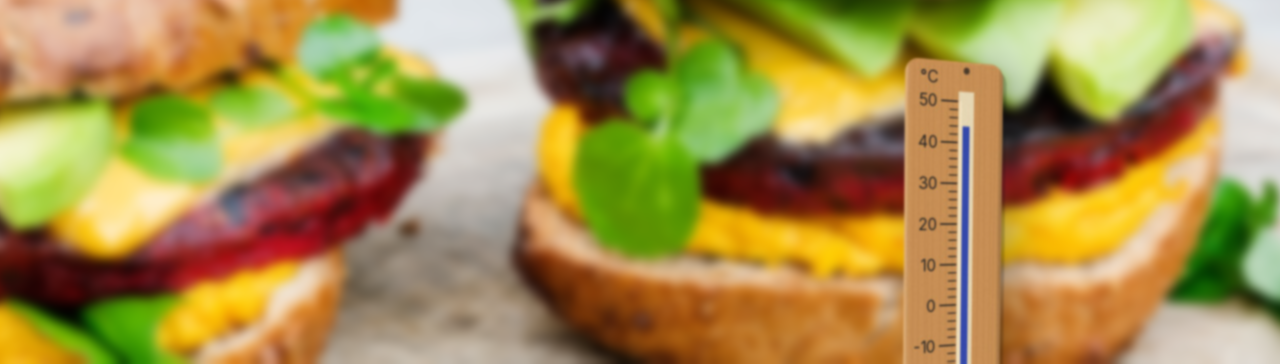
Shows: 44 °C
